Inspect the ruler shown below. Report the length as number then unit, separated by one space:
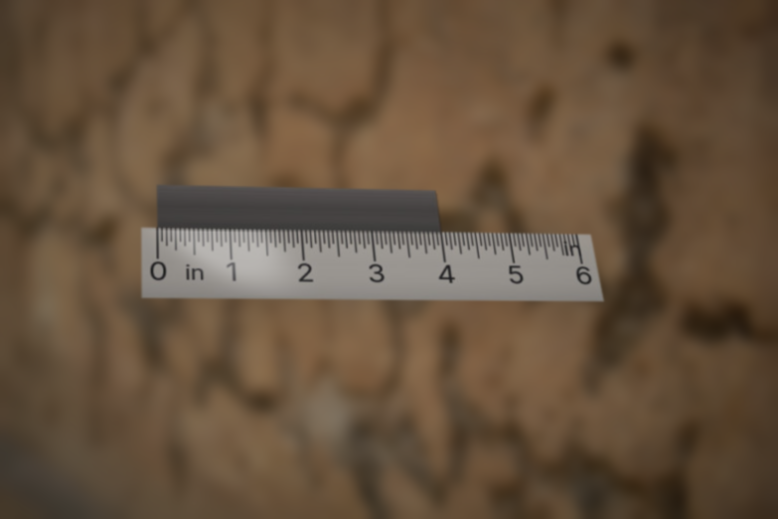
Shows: 4 in
